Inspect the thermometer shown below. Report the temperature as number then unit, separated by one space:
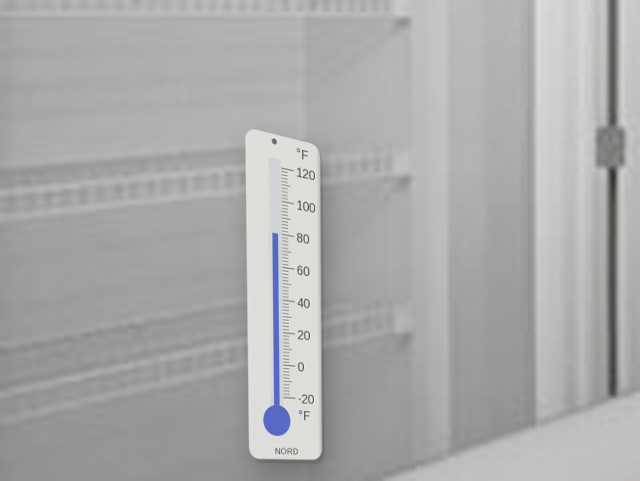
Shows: 80 °F
